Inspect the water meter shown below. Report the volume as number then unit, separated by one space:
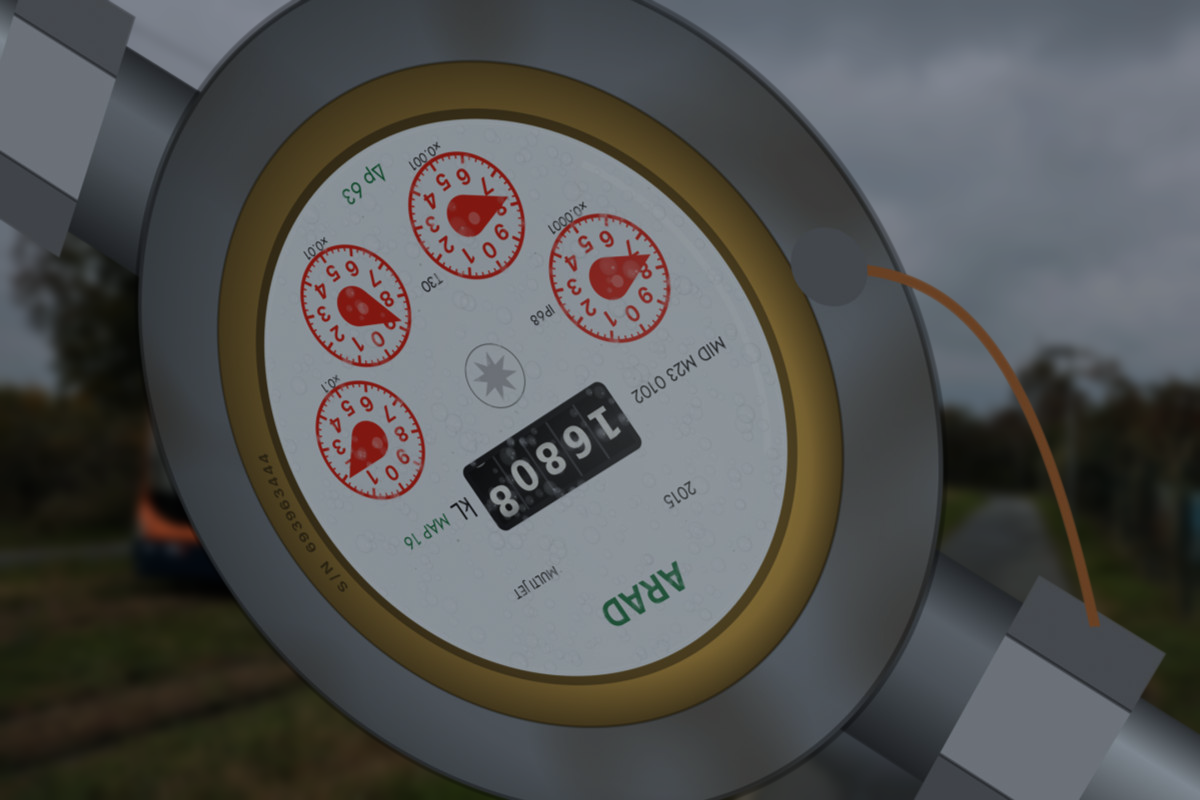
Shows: 16808.1877 kL
